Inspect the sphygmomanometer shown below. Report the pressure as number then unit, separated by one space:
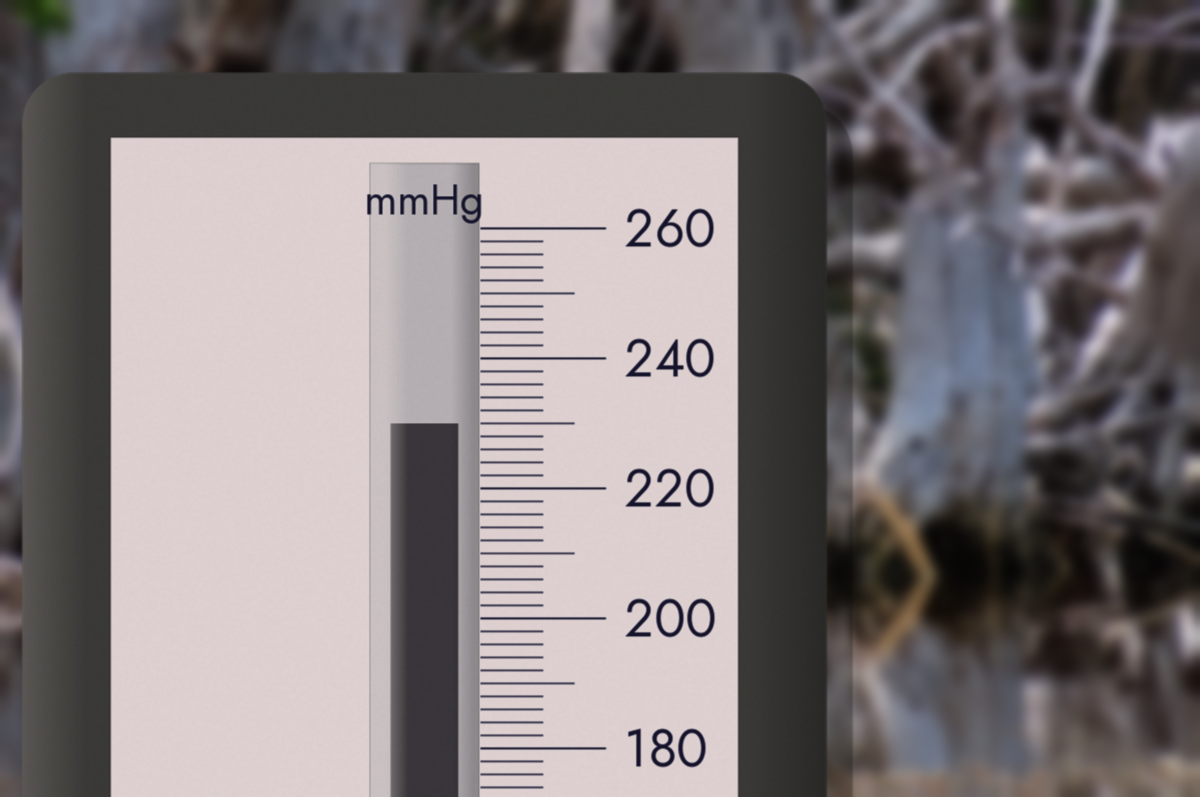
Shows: 230 mmHg
